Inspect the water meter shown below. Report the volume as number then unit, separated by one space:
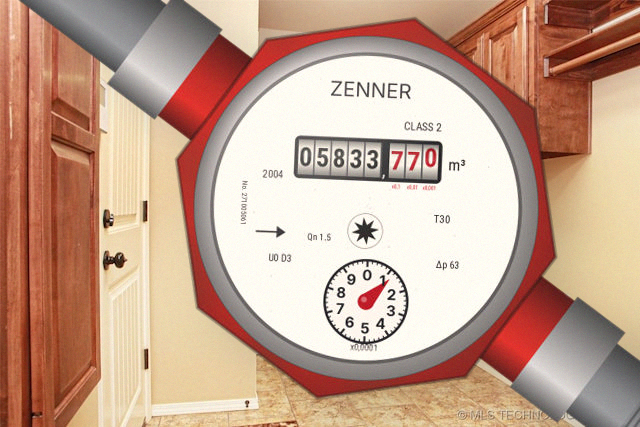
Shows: 5833.7701 m³
